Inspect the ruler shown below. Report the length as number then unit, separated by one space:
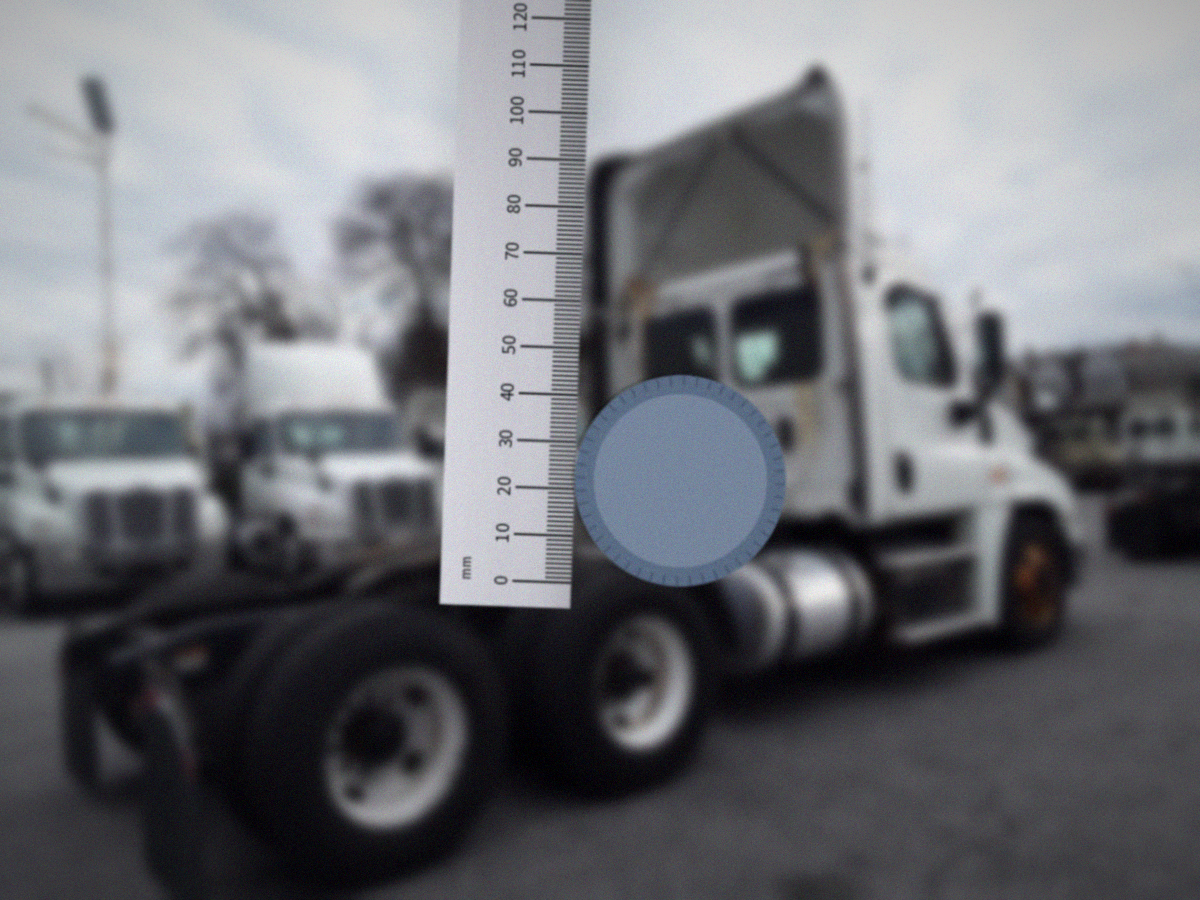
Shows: 45 mm
